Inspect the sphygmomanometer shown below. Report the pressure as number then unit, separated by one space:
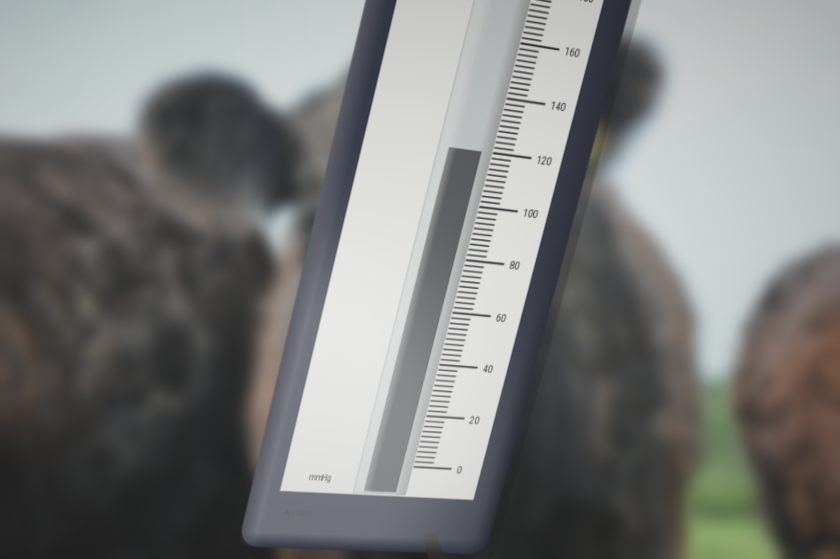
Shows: 120 mmHg
